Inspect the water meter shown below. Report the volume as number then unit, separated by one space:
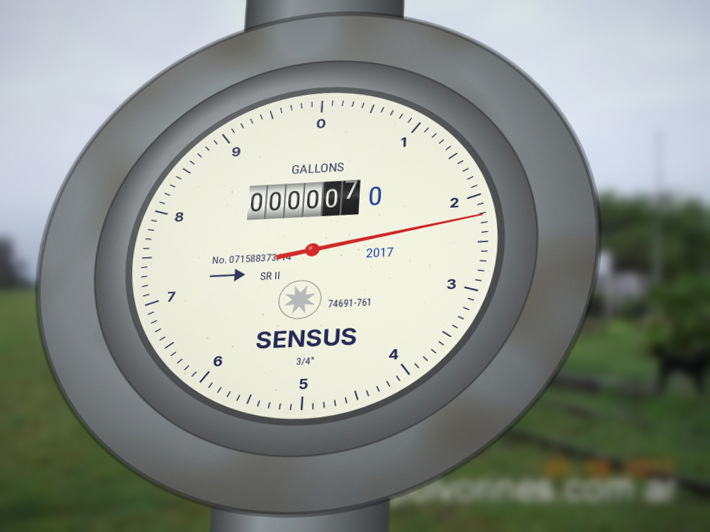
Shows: 72.2 gal
